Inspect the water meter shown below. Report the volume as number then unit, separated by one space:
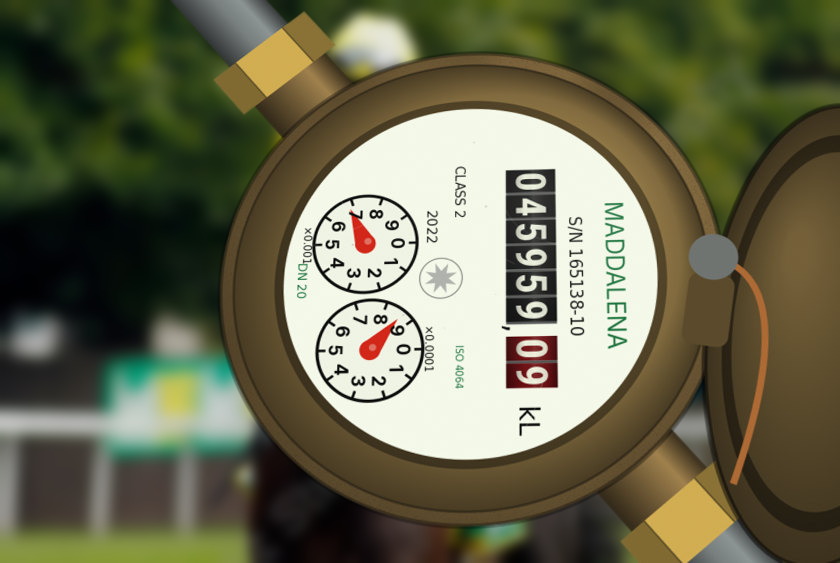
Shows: 45959.0968 kL
